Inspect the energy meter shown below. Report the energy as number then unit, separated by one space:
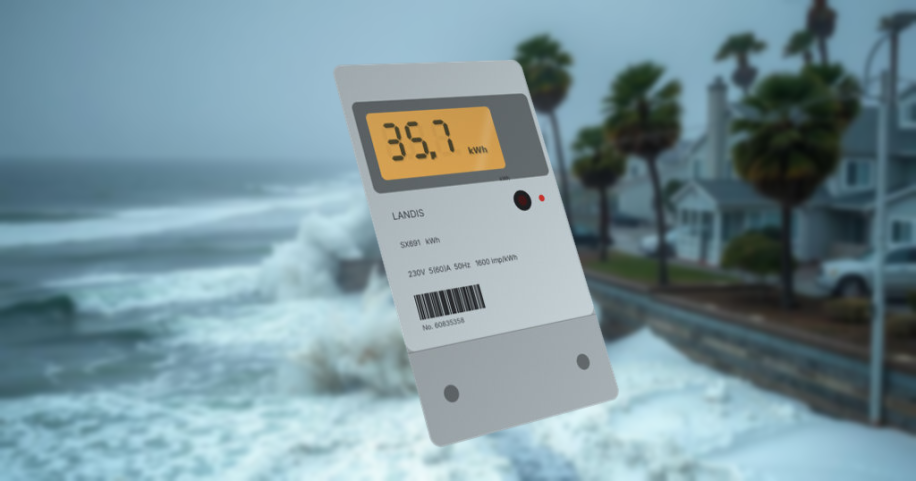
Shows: 35.7 kWh
